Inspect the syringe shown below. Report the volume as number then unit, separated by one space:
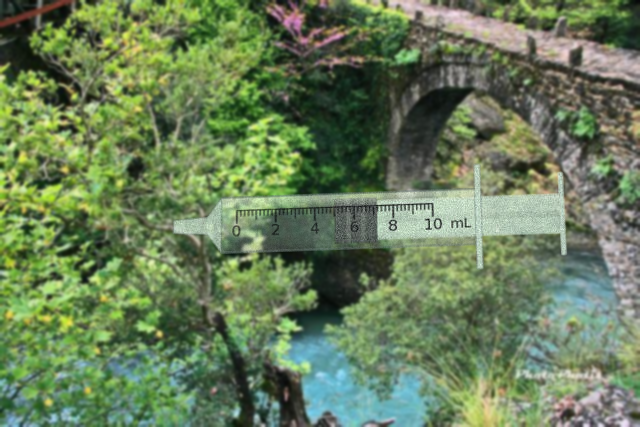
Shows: 5 mL
